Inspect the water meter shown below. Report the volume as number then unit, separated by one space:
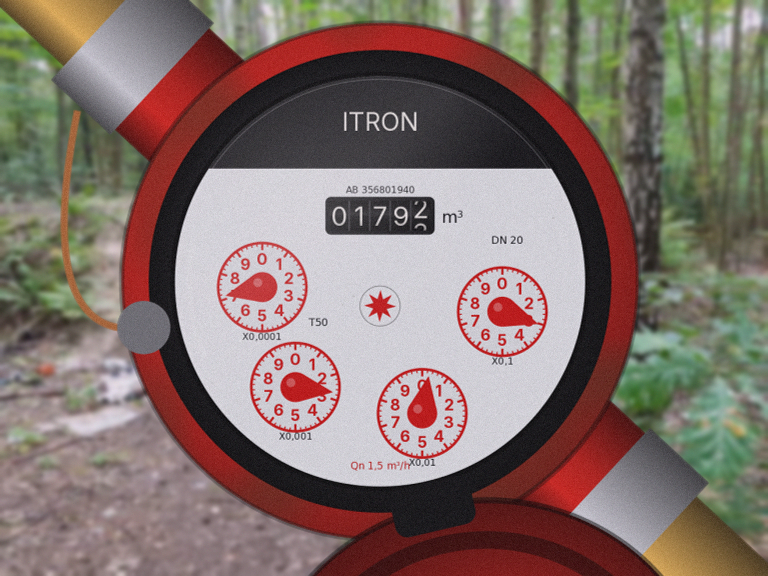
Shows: 1792.3027 m³
